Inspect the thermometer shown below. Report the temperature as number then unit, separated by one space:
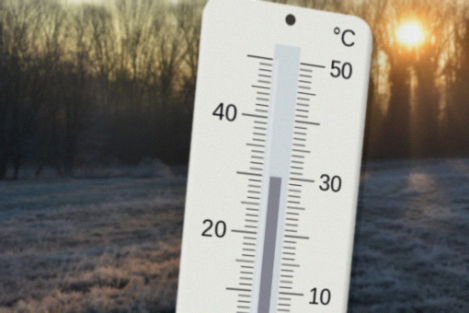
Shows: 30 °C
